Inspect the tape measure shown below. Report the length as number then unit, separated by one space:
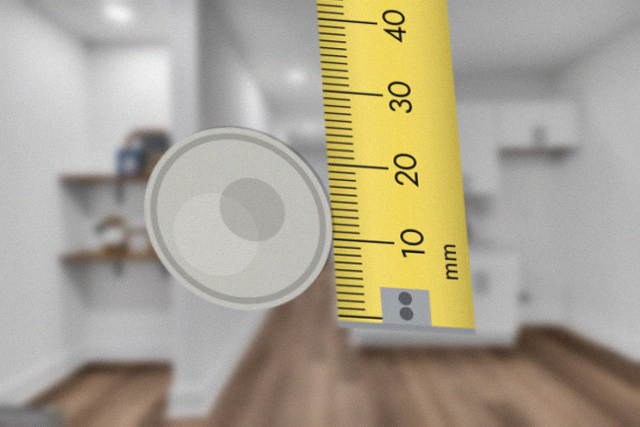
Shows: 24 mm
